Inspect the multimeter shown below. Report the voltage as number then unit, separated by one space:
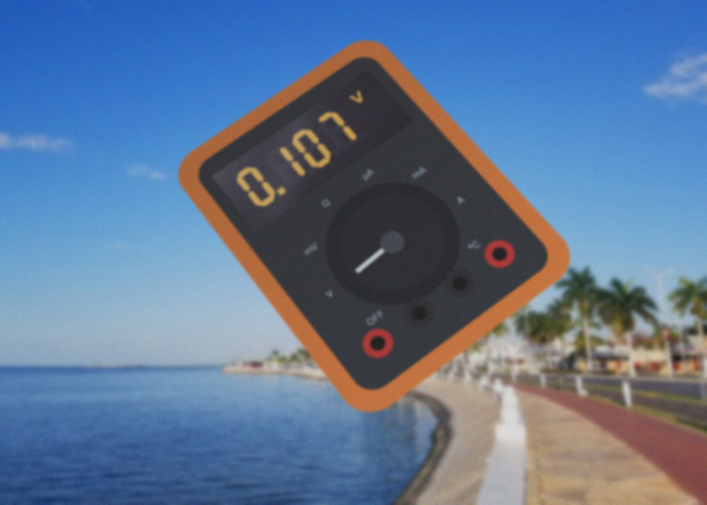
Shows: 0.107 V
